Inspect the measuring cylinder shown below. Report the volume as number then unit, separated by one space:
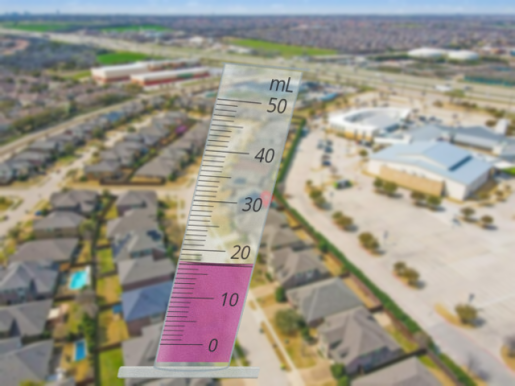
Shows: 17 mL
